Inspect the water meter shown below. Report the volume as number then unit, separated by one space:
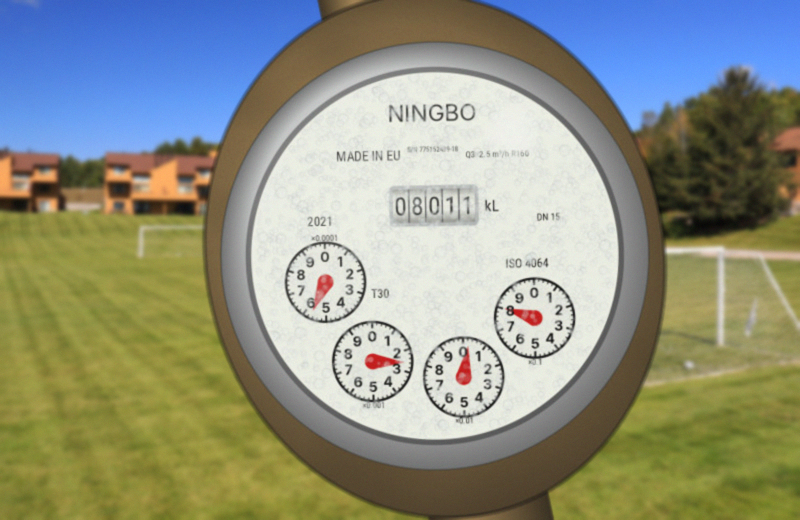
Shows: 8011.8025 kL
